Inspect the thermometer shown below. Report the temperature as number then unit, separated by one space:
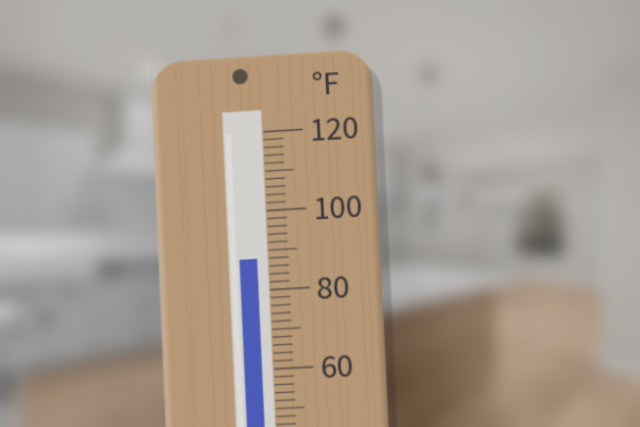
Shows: 88 °F
